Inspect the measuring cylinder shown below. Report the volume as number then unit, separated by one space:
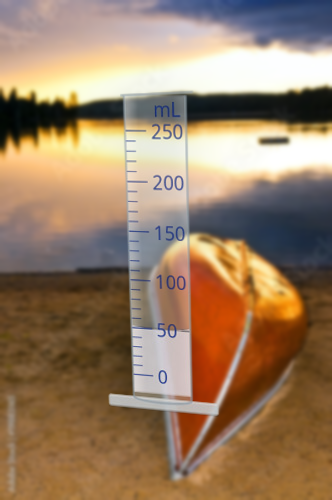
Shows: 50 mL
